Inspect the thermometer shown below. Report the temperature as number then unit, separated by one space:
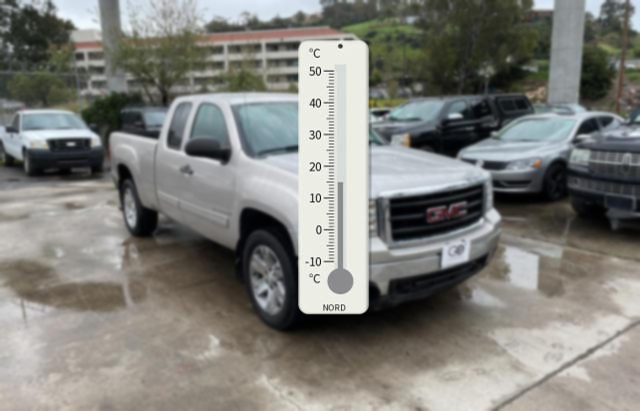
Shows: 15 °C
